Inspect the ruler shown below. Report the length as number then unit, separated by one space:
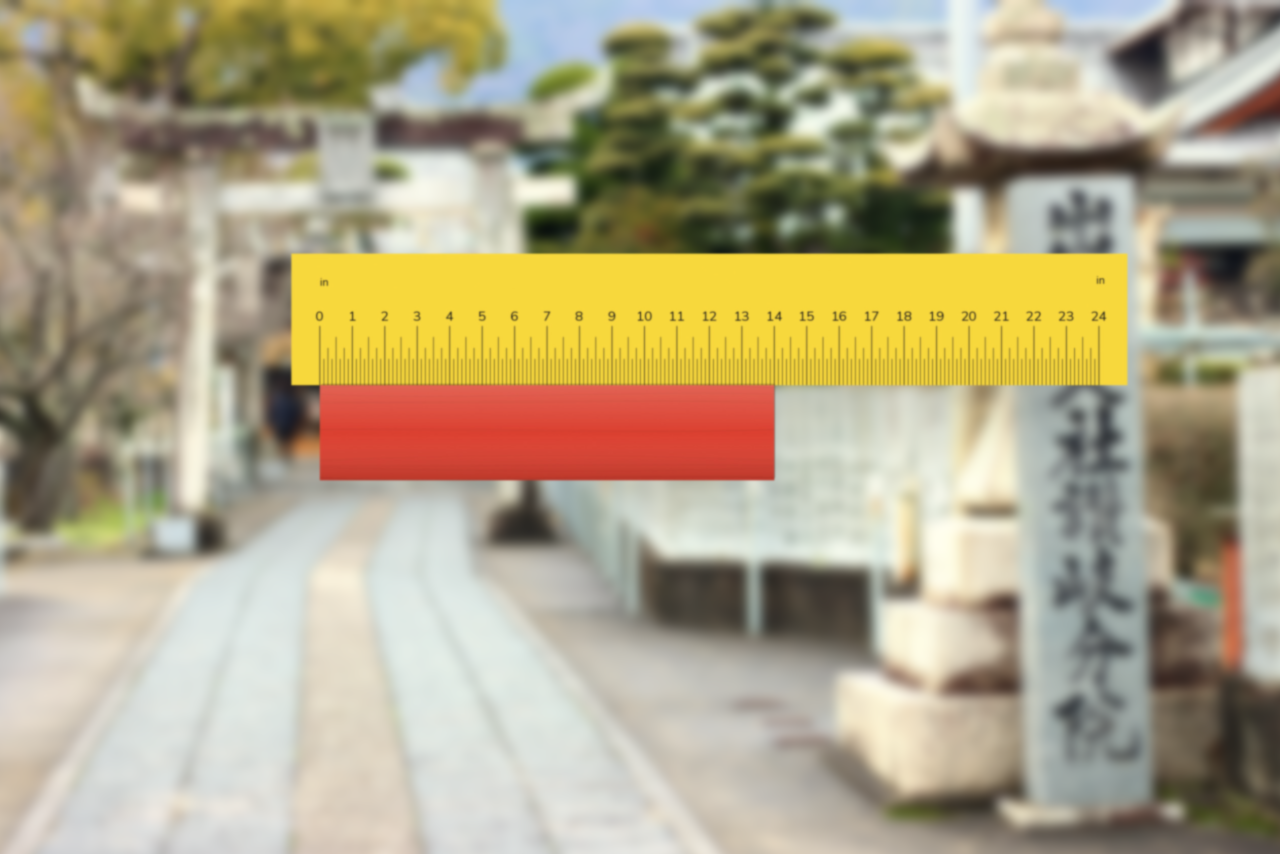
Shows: 14 in
